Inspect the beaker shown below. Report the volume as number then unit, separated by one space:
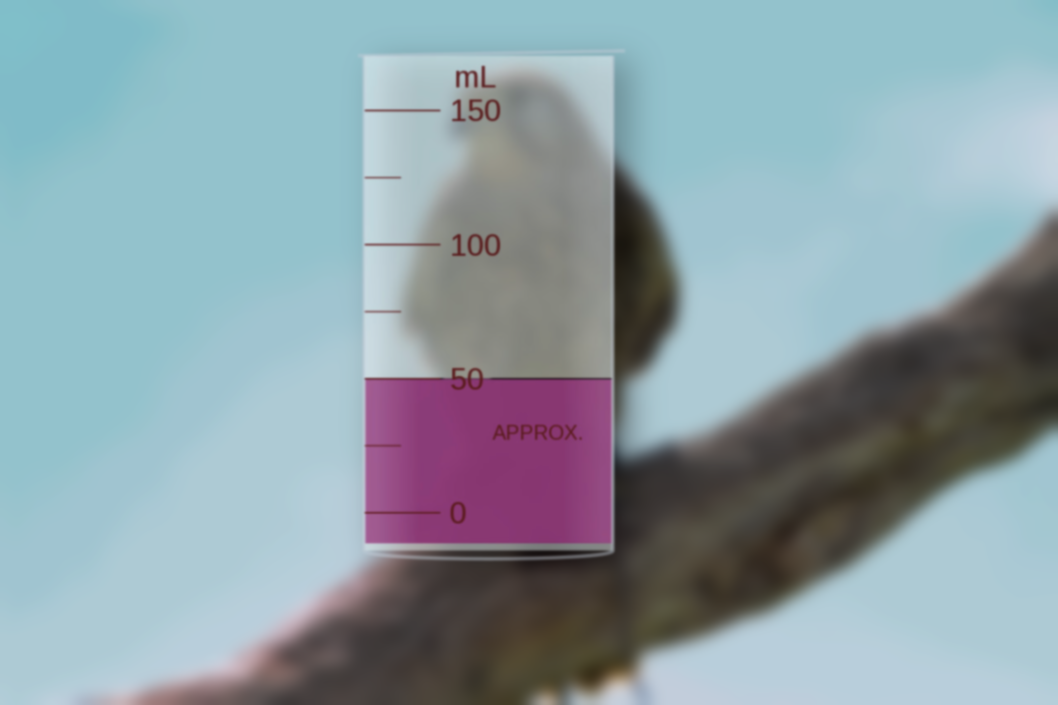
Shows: 50 mL
